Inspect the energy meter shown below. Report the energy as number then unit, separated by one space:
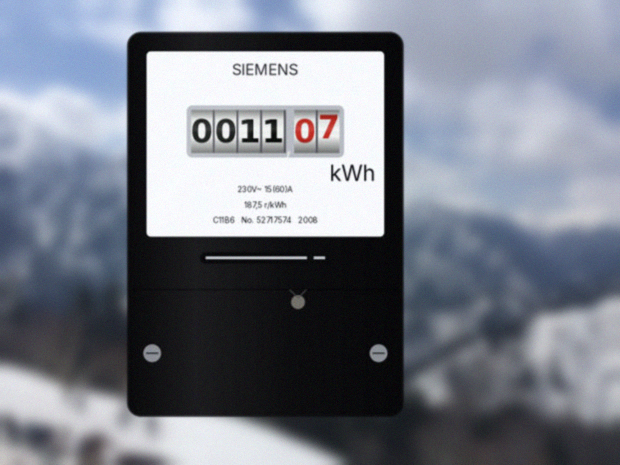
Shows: 11.07 kWh
